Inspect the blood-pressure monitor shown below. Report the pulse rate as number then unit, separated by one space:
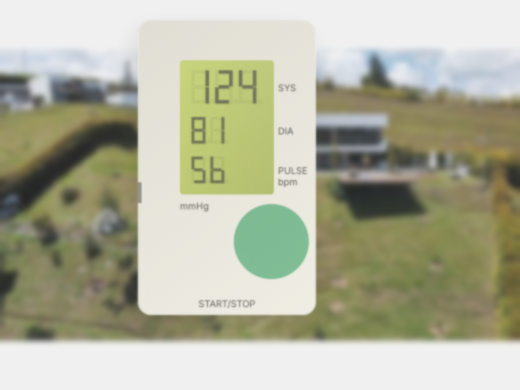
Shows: 56 bpm
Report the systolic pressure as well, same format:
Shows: 124 mmHg
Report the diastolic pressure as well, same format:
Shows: 81 mmHg
